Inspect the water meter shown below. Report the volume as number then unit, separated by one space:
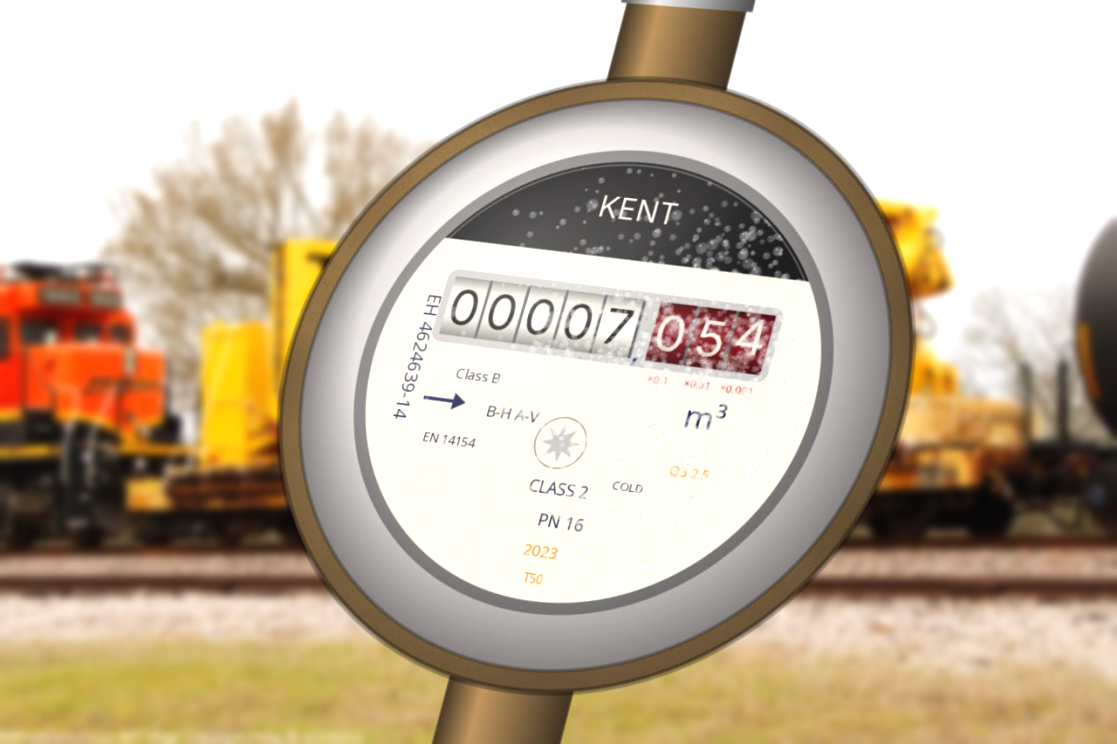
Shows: 7.054 m³
